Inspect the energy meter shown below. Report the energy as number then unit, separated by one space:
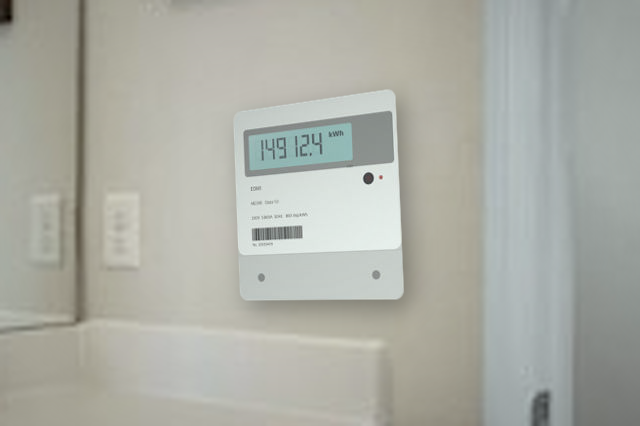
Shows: 14912.4 kWh
